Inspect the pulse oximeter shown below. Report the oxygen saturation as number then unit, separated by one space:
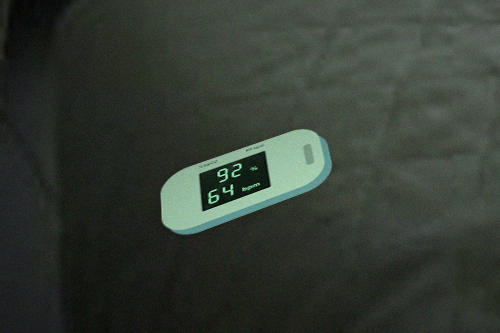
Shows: 92 %
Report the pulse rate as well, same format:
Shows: 64 bpm
